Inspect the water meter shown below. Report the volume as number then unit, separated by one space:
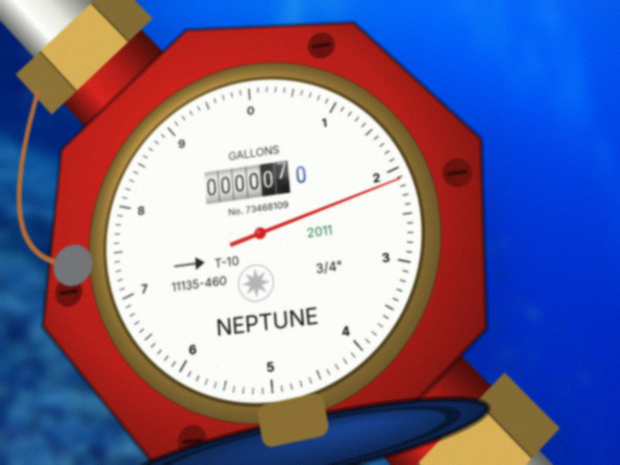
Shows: 72.1 gal
